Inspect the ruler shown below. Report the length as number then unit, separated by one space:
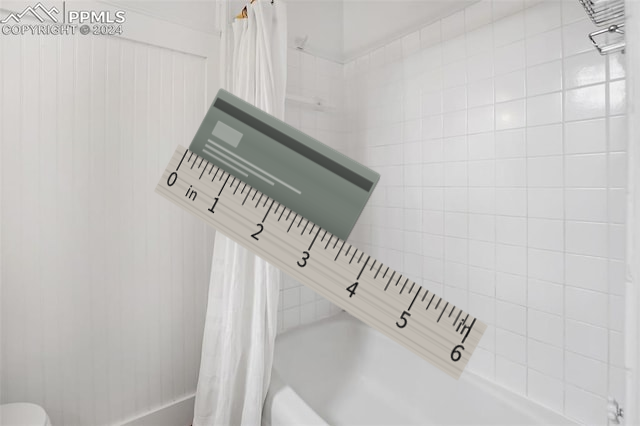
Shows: 3.5 in
